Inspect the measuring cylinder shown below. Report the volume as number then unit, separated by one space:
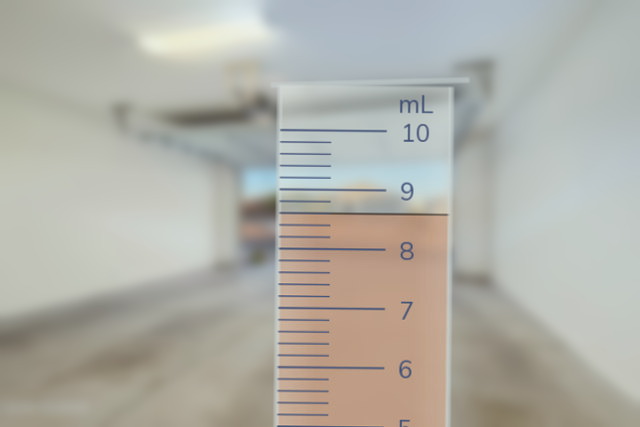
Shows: 8.6 mL
